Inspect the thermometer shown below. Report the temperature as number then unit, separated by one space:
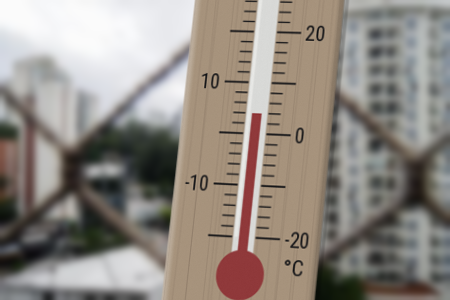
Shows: 4 °C
